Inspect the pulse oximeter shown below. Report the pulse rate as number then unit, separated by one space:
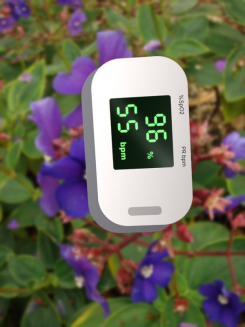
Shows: 55 bpm
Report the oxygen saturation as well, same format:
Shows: 96 %
